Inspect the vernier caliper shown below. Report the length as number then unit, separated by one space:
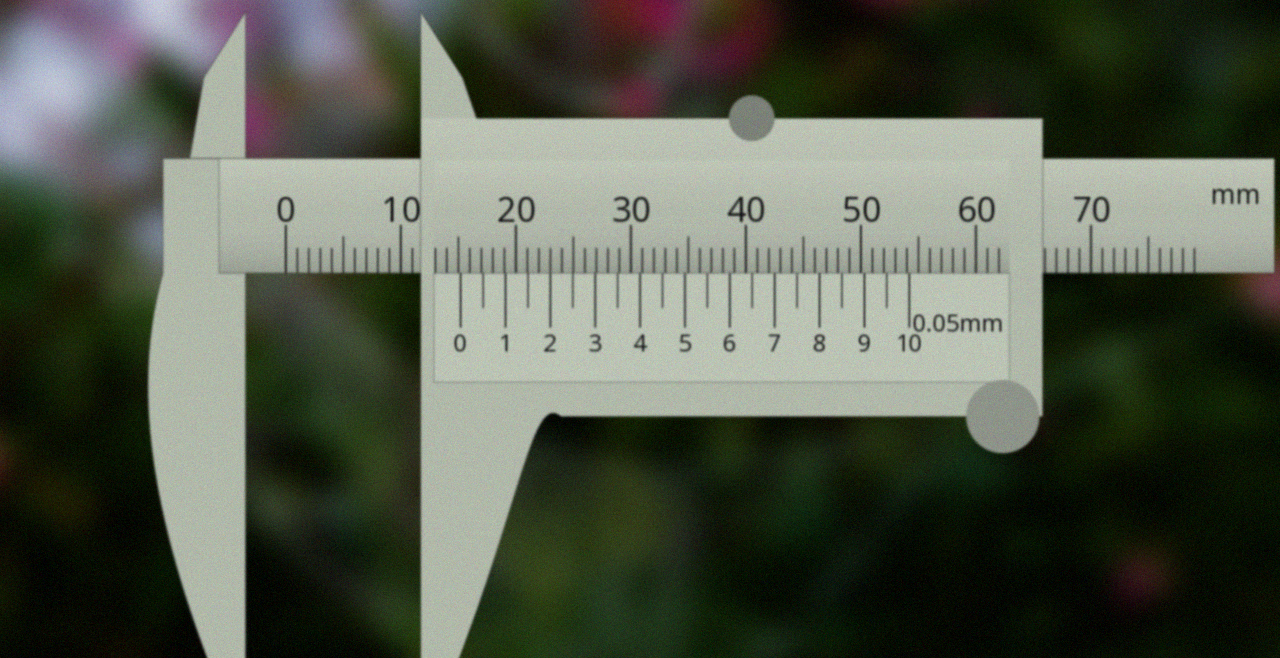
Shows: 15.2 mm
